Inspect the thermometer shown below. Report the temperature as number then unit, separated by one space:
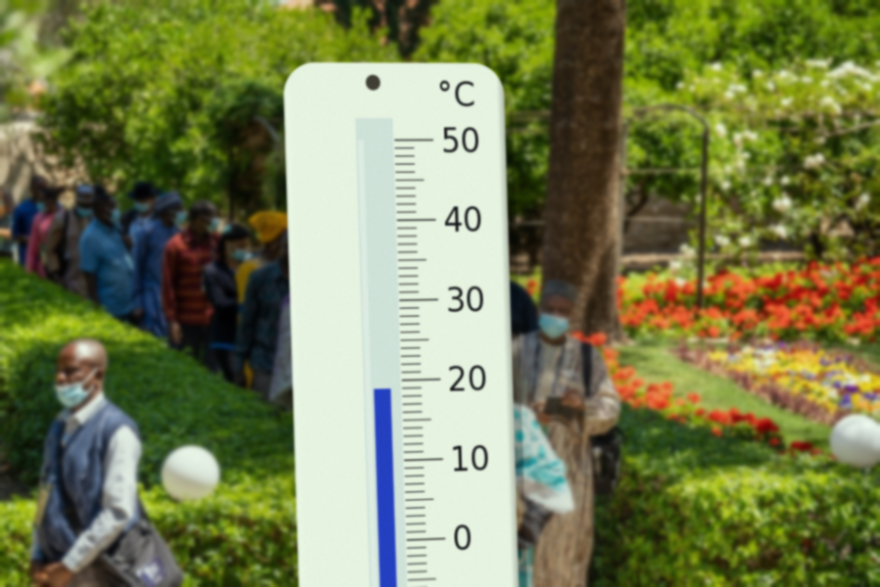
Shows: 19 °C
